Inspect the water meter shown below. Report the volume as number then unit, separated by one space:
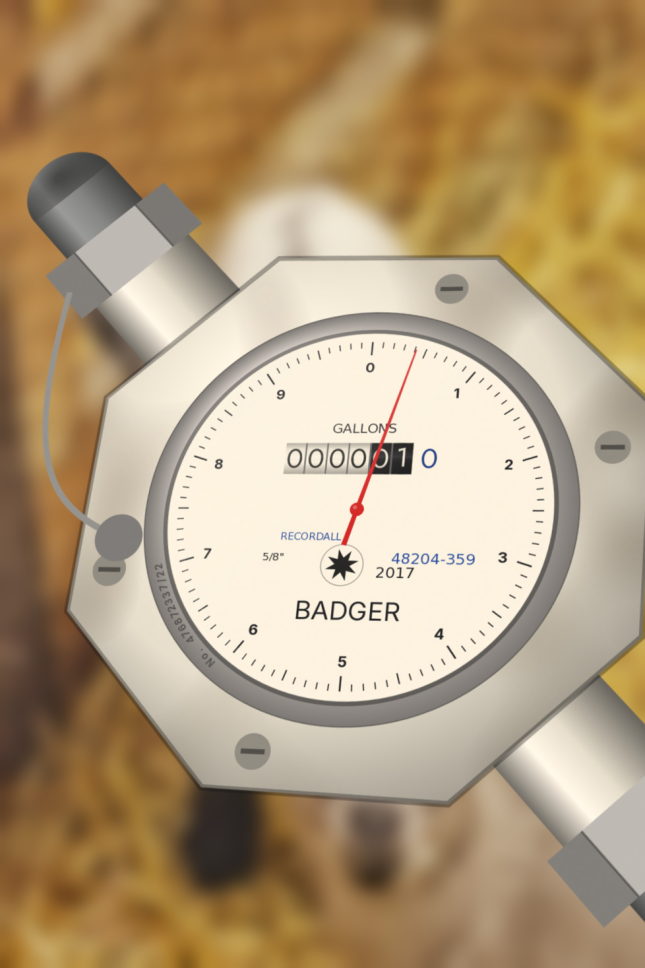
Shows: 10.4 gal
